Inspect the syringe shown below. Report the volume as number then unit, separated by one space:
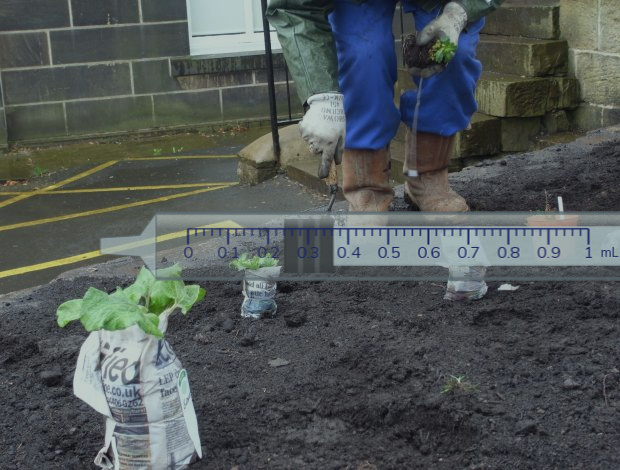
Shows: 0.24 mL
